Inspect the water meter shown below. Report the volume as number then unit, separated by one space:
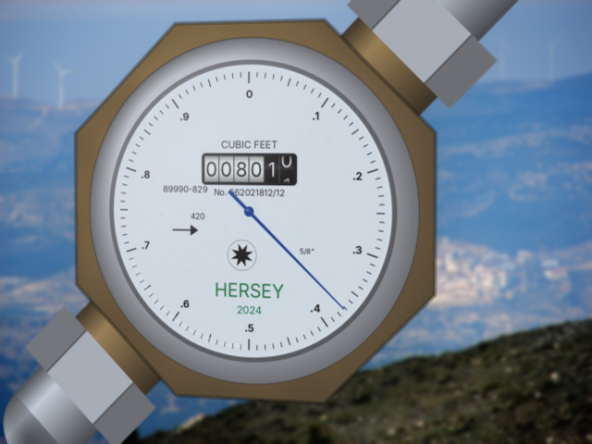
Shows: 8010.37 ft³
